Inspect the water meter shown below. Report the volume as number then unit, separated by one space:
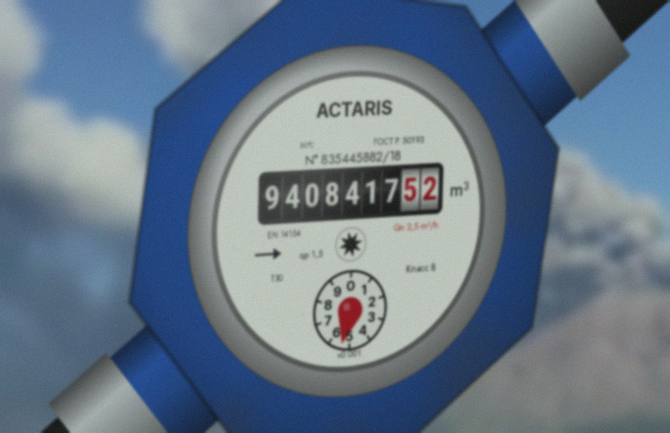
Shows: 9408417.525 m³
